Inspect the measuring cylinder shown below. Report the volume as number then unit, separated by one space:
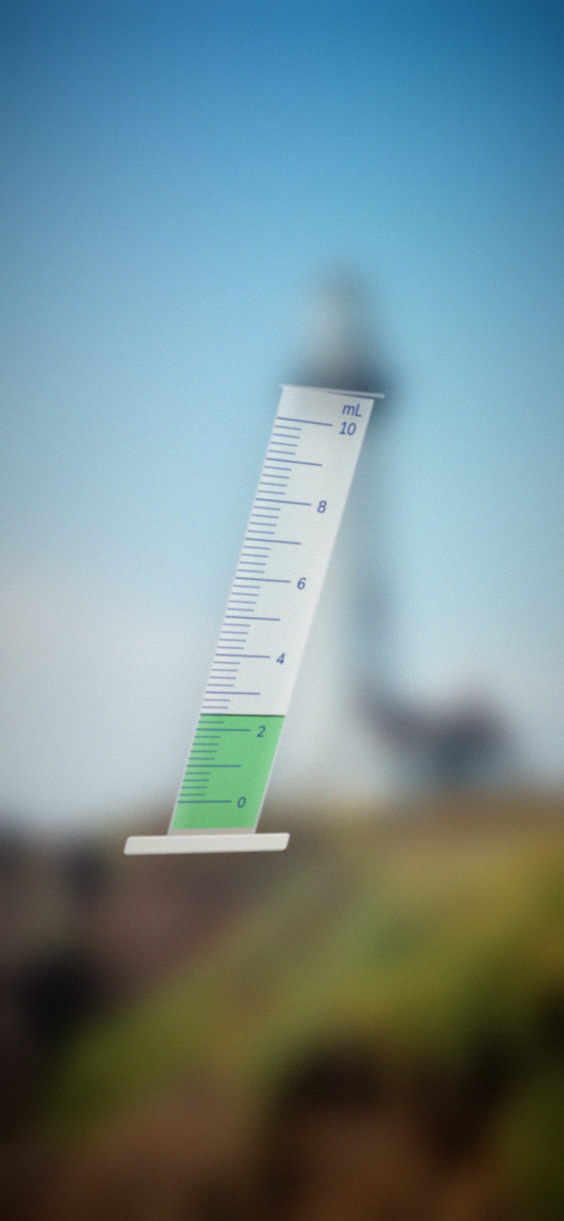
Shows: 2.4 mL
